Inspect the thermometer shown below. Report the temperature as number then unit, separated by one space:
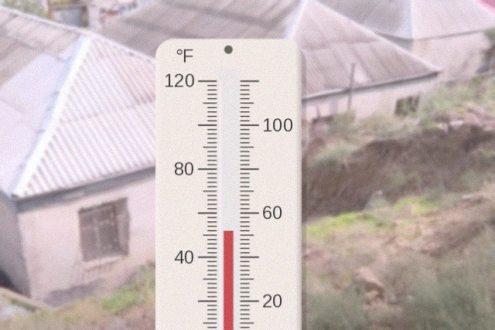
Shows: 52 °F
